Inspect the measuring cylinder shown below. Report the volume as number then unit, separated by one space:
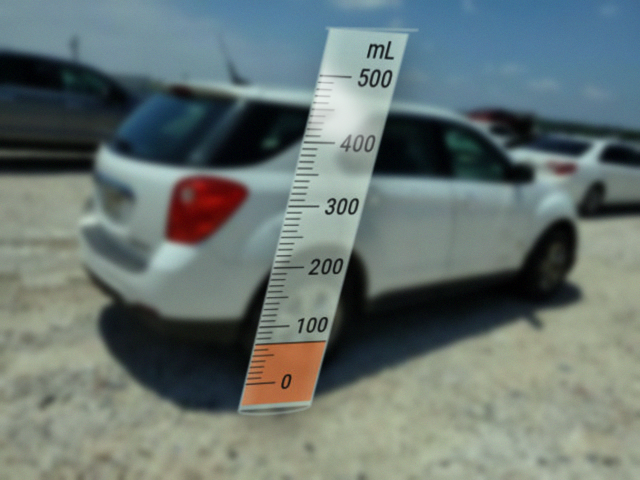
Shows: 70 mL
